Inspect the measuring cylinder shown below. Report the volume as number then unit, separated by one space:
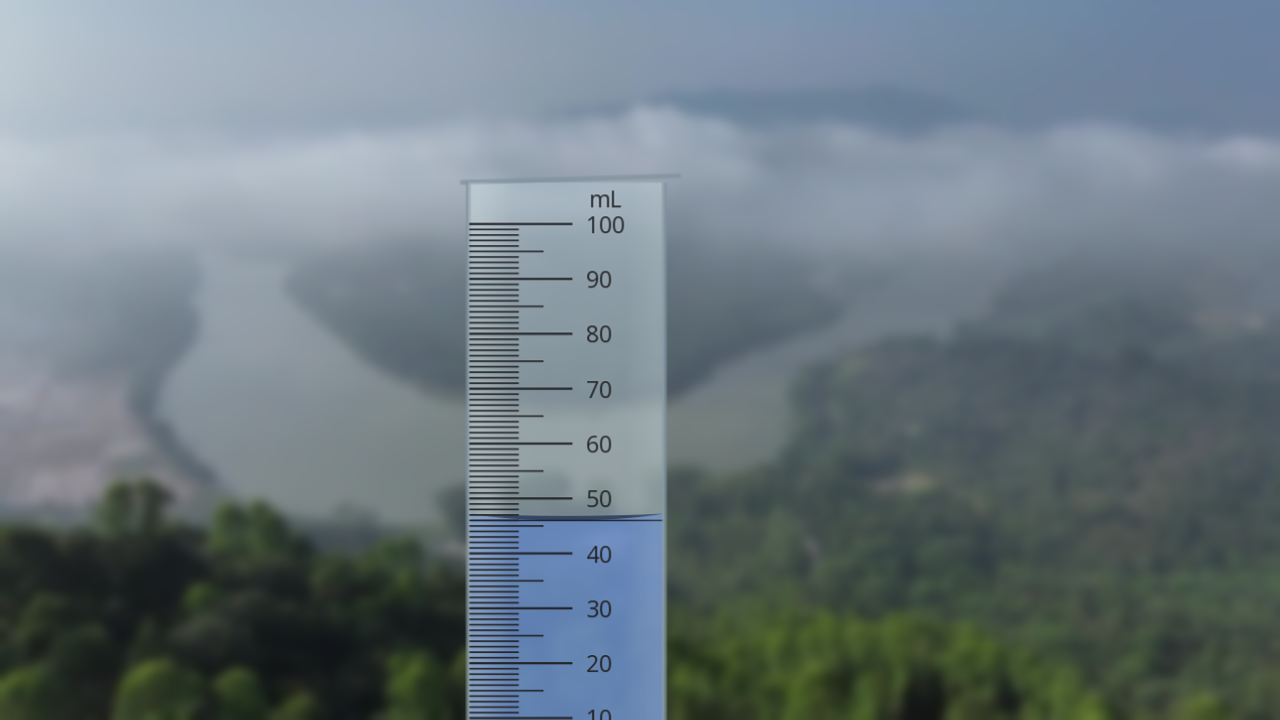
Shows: 46 mL
